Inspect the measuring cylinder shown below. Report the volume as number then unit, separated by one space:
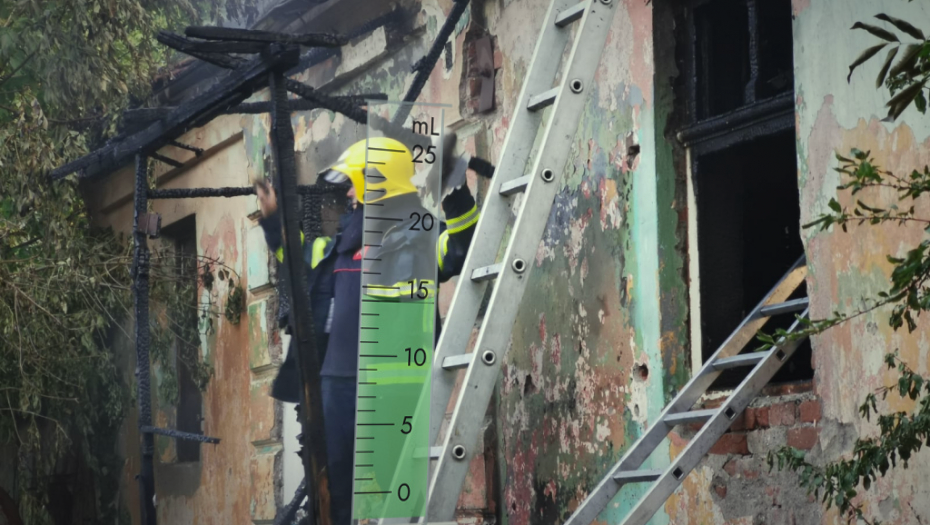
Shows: 14 mL
